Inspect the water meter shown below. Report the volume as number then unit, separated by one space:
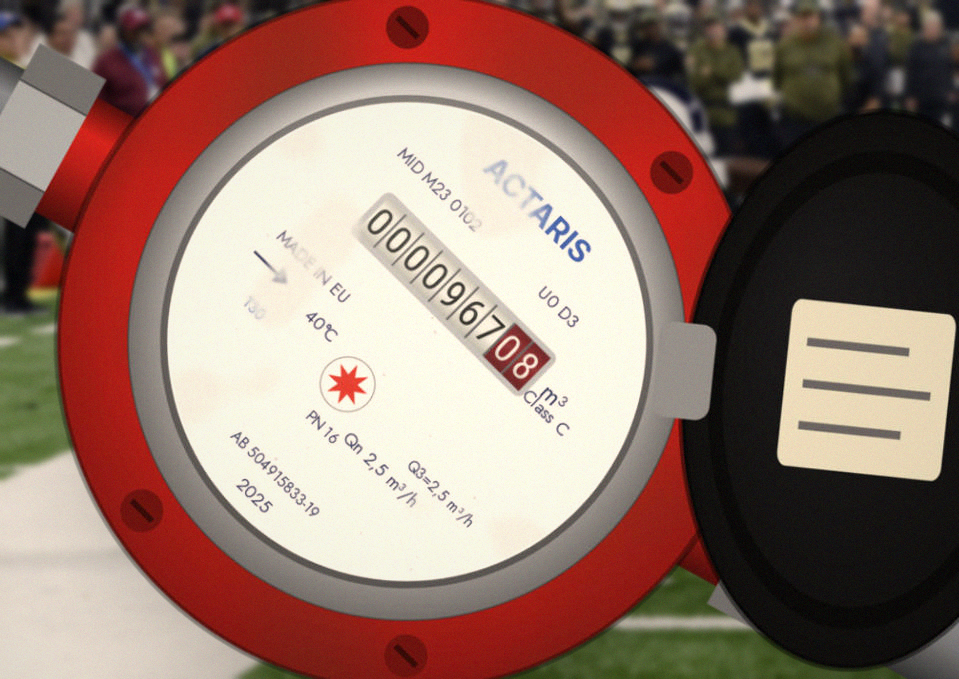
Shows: 967.08 m³
